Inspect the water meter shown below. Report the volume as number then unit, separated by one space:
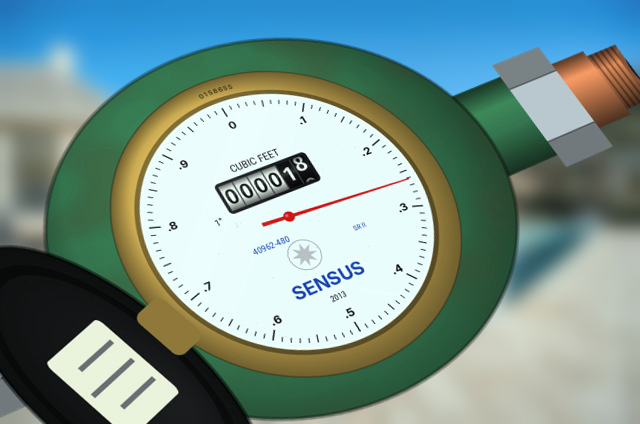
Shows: 18.26 ft³
